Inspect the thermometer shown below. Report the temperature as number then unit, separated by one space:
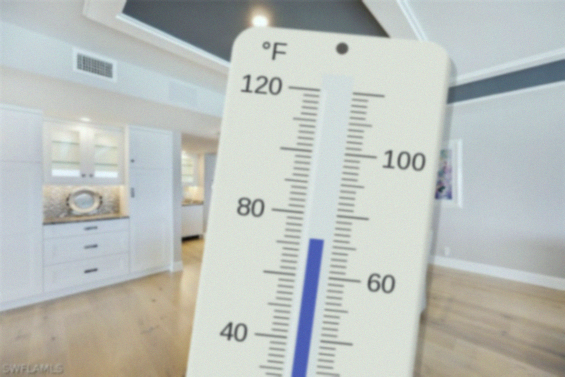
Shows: 72 °F
